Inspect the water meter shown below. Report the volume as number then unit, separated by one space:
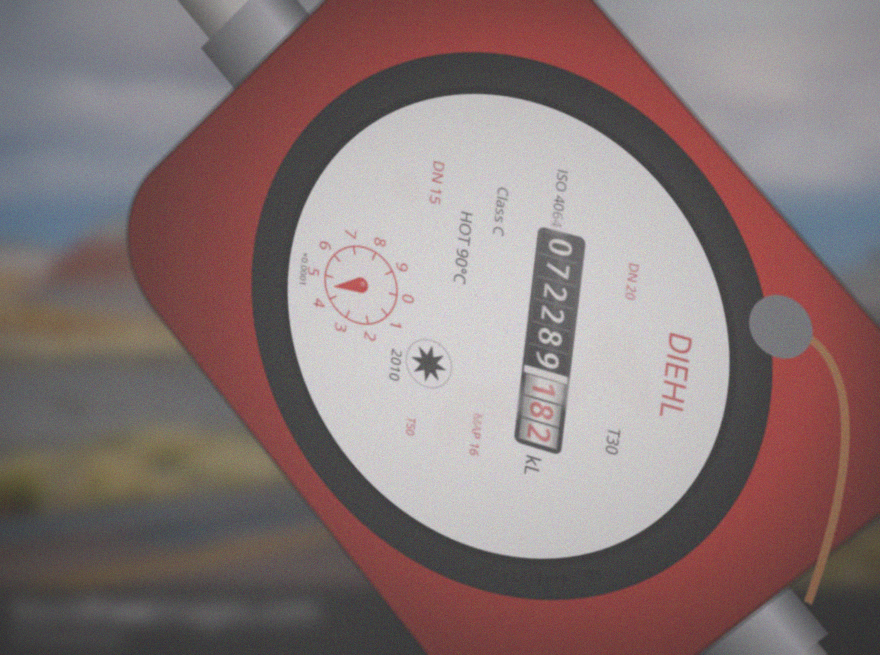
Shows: 72289.1824 kL
